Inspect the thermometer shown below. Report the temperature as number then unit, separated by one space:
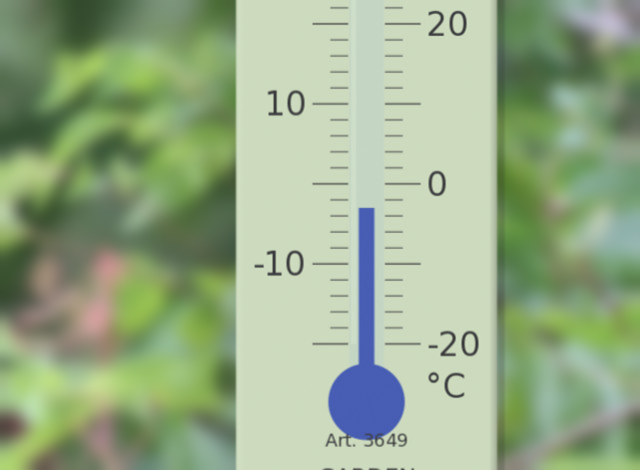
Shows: -3 °C
